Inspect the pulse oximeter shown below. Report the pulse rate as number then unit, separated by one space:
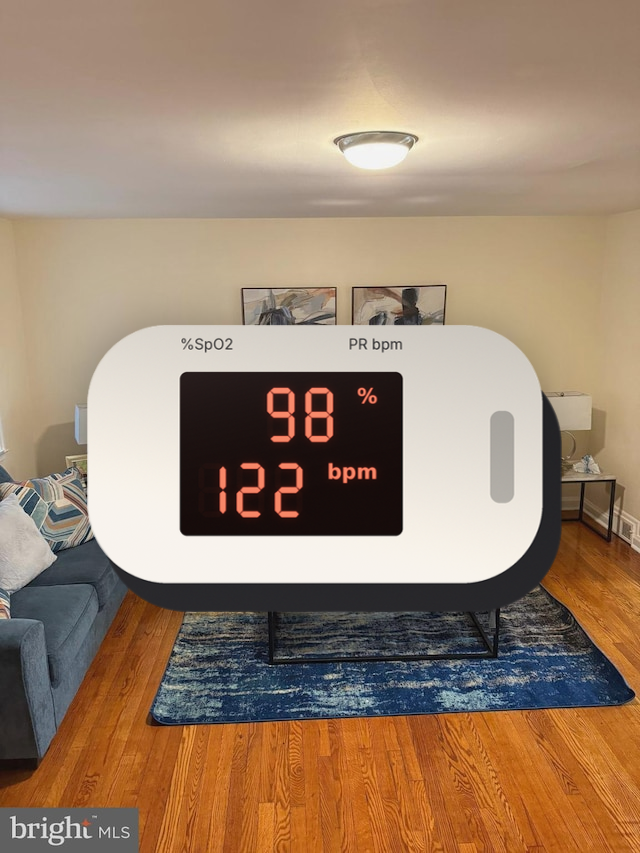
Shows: 122 bpm
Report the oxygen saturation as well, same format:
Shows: 98 %
